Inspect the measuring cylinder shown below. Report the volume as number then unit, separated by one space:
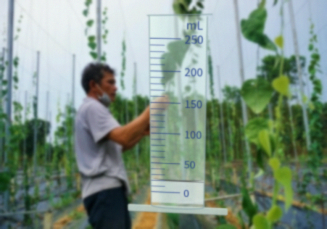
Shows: 20 mL
